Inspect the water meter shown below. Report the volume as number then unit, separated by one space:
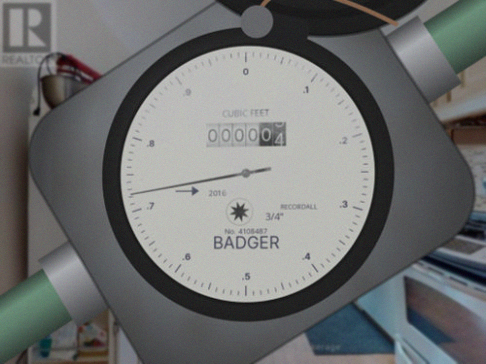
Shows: 3.72 ft³
